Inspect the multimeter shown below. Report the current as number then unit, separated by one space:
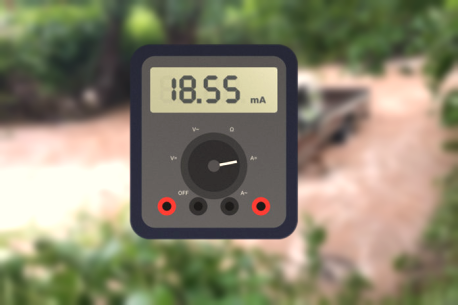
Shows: 18.55 mA
